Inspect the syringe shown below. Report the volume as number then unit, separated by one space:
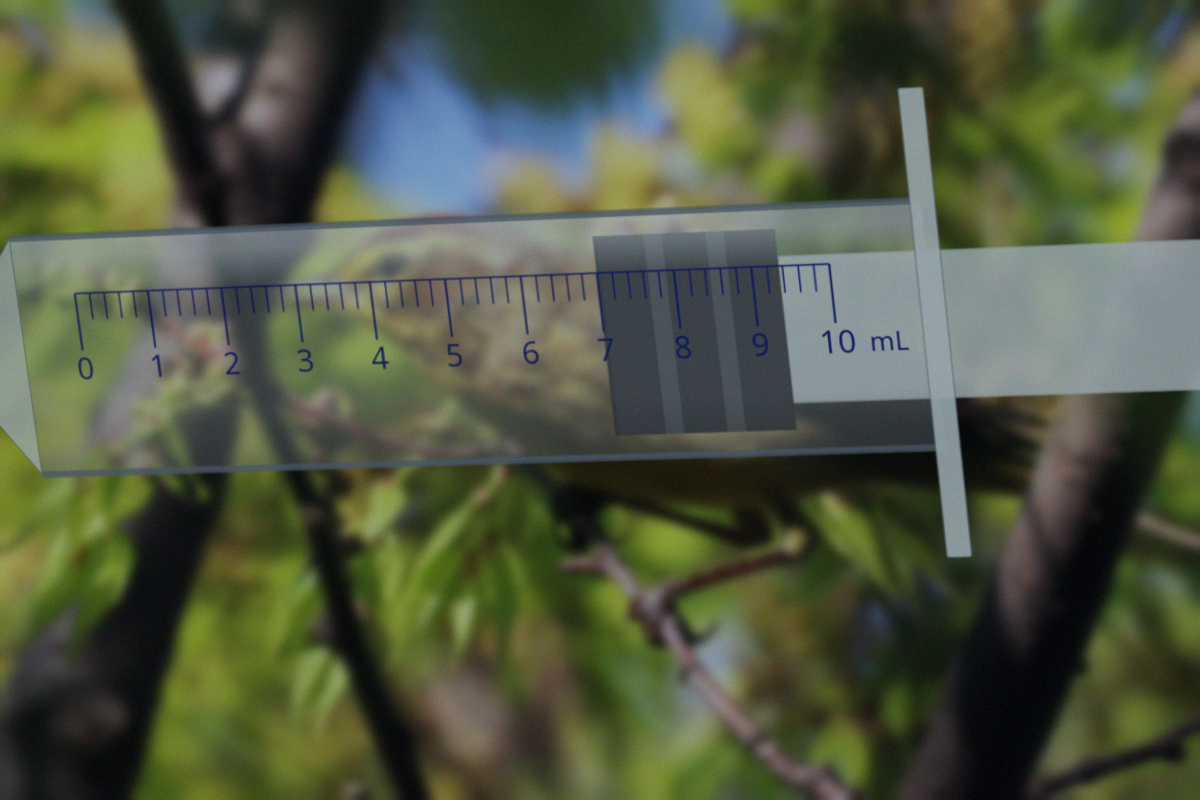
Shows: 7 mL
